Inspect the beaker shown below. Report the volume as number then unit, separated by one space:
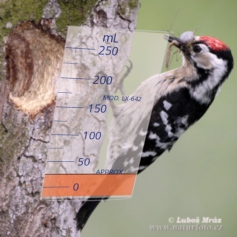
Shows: 25 mL
